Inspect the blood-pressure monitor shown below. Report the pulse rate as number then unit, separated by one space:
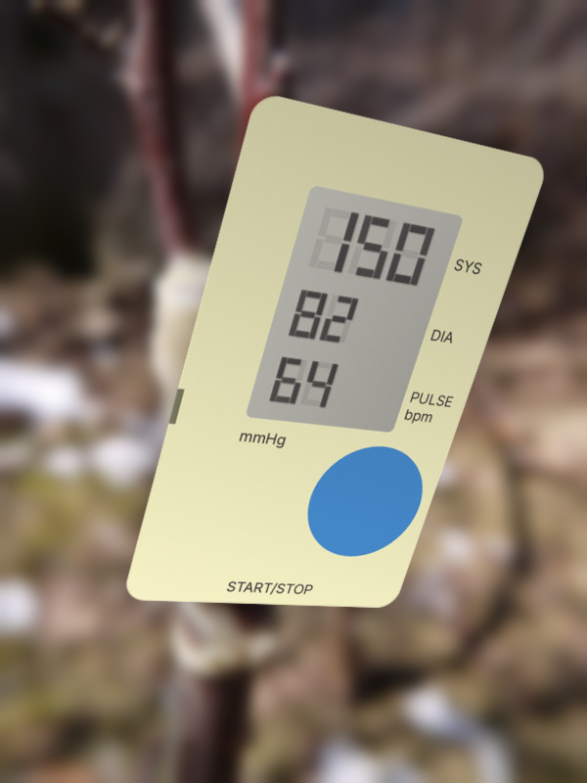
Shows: 64 bpm
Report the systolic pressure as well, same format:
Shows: 150 mmHg
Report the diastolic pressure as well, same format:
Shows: 82 mmHg
